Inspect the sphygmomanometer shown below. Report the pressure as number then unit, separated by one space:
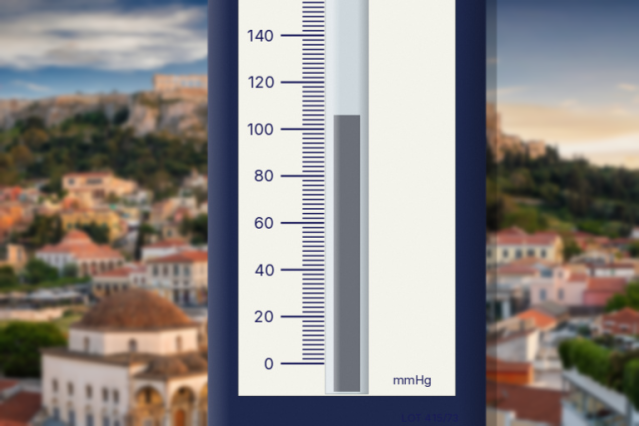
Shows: 106 mmHg
